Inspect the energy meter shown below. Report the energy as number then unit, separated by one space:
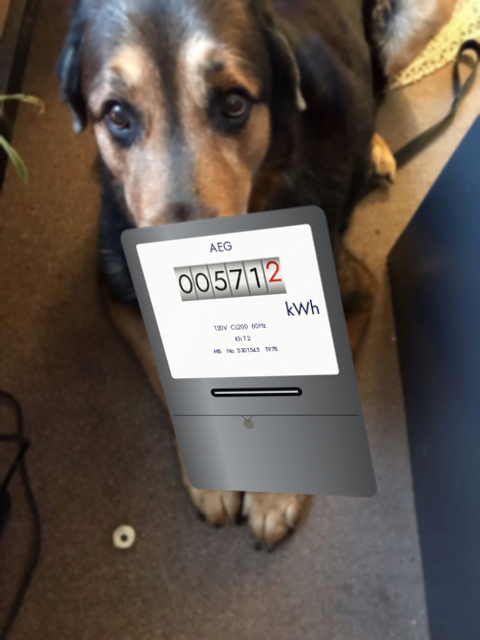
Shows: 571.2 kWh
